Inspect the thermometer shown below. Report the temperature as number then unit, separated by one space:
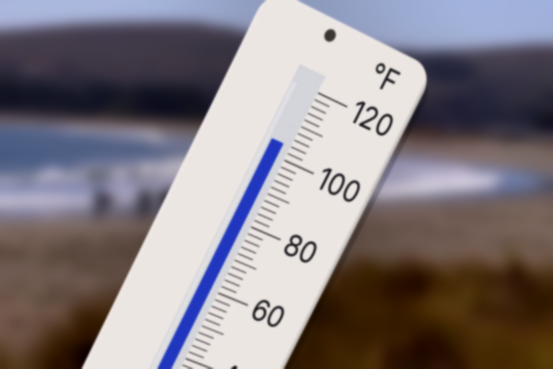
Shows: 104 °F
